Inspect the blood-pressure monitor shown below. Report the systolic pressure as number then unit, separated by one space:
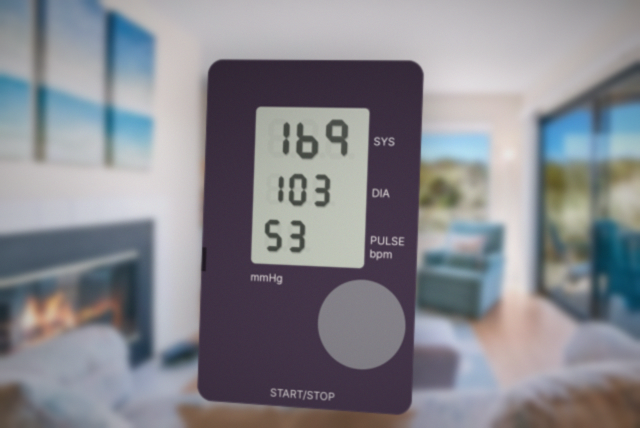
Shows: 169 mmHg
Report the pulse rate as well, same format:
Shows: 53 bpm
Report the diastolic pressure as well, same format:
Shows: 103 mmHg
